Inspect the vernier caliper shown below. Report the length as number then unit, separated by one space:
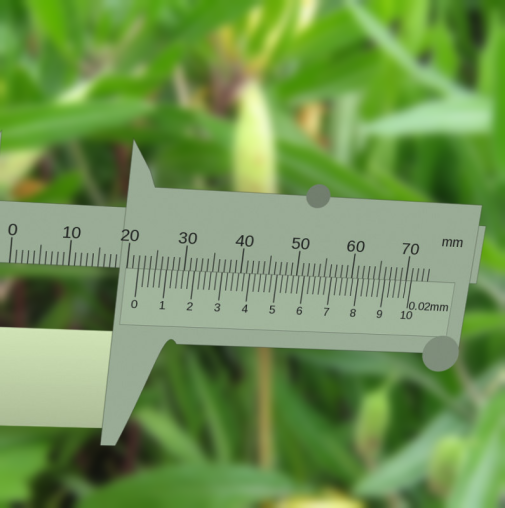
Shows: 22.0 mm
